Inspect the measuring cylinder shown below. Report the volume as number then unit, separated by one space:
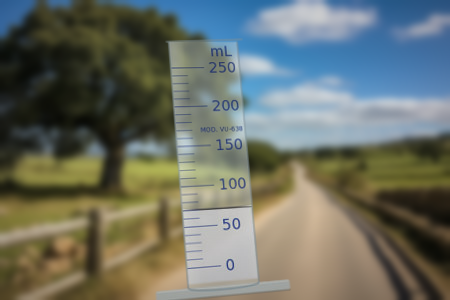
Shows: 70 mL
